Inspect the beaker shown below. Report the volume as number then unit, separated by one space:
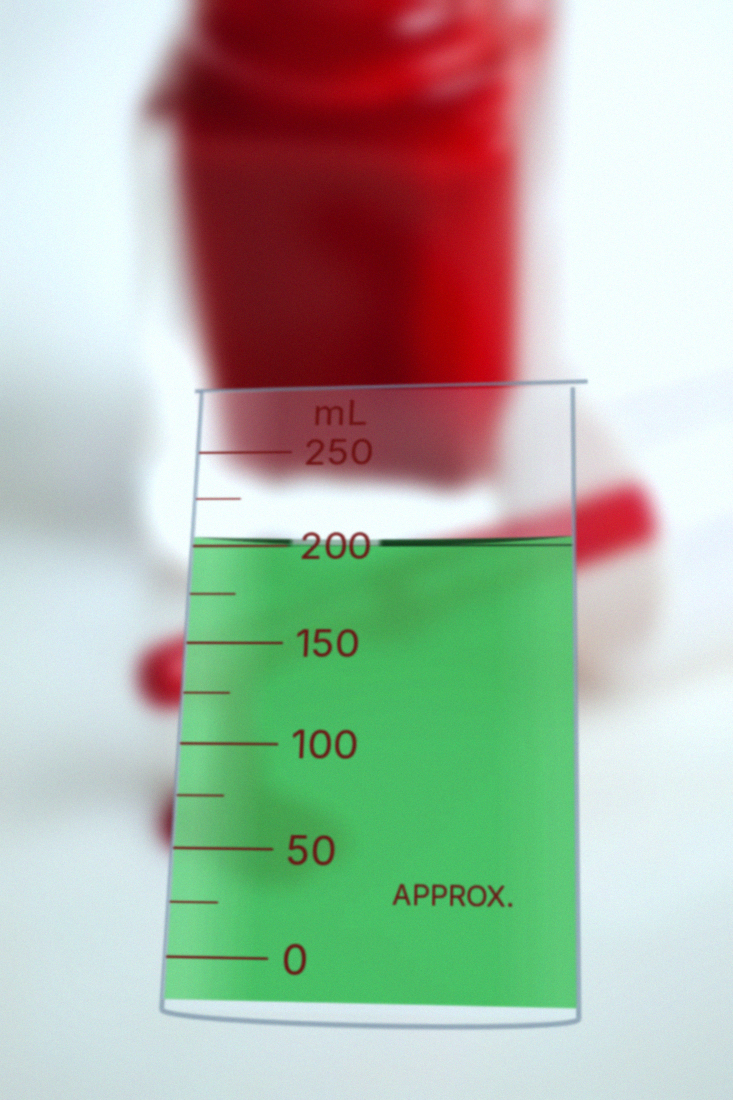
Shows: 200 mL
